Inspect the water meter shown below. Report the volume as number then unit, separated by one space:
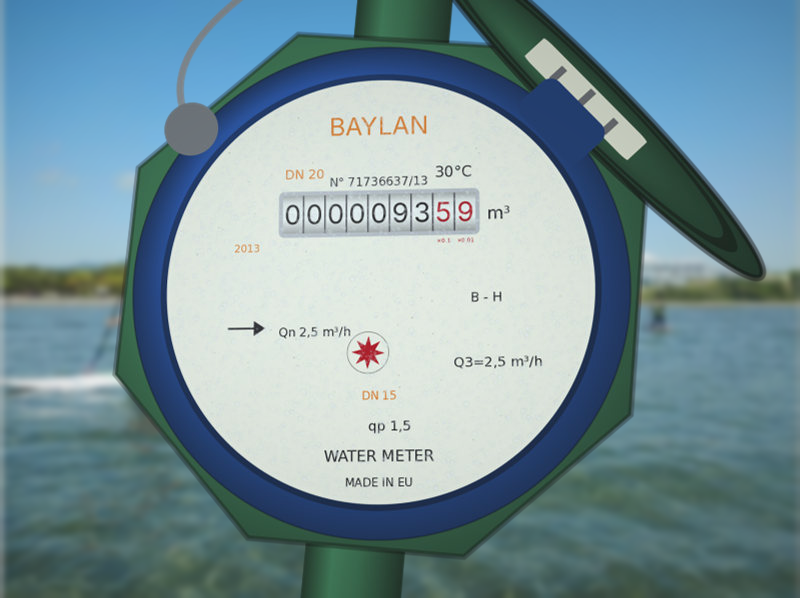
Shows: 93.59 m³
